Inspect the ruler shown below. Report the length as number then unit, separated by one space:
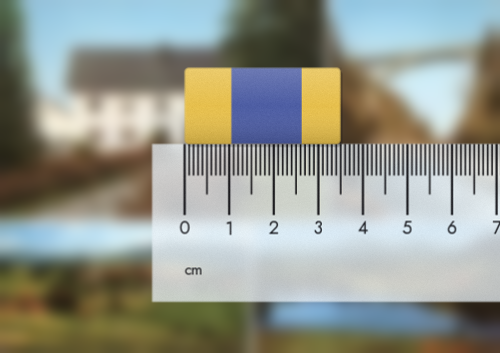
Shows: 3.5 cm
